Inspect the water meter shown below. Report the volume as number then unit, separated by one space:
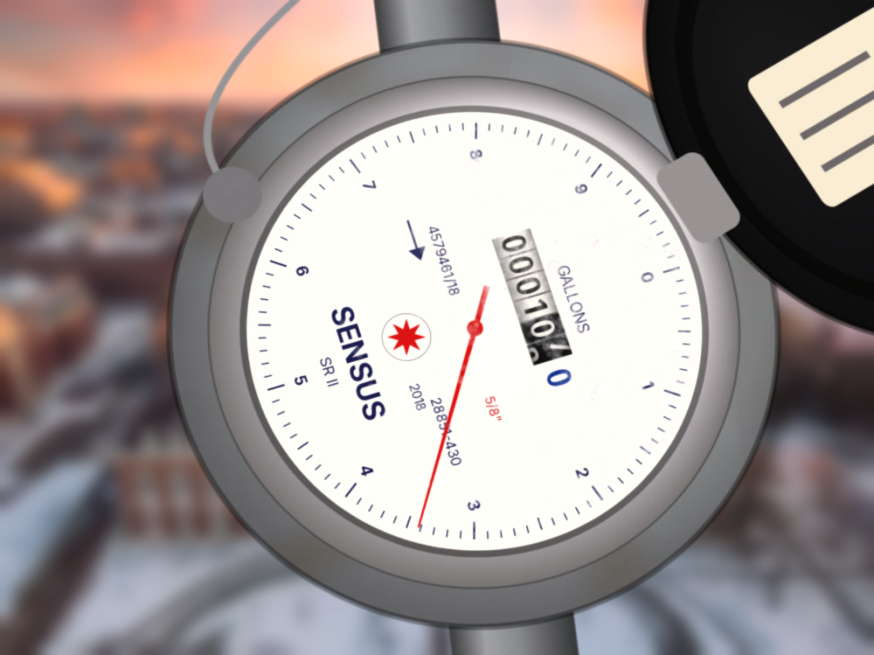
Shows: 1073.4 gal
